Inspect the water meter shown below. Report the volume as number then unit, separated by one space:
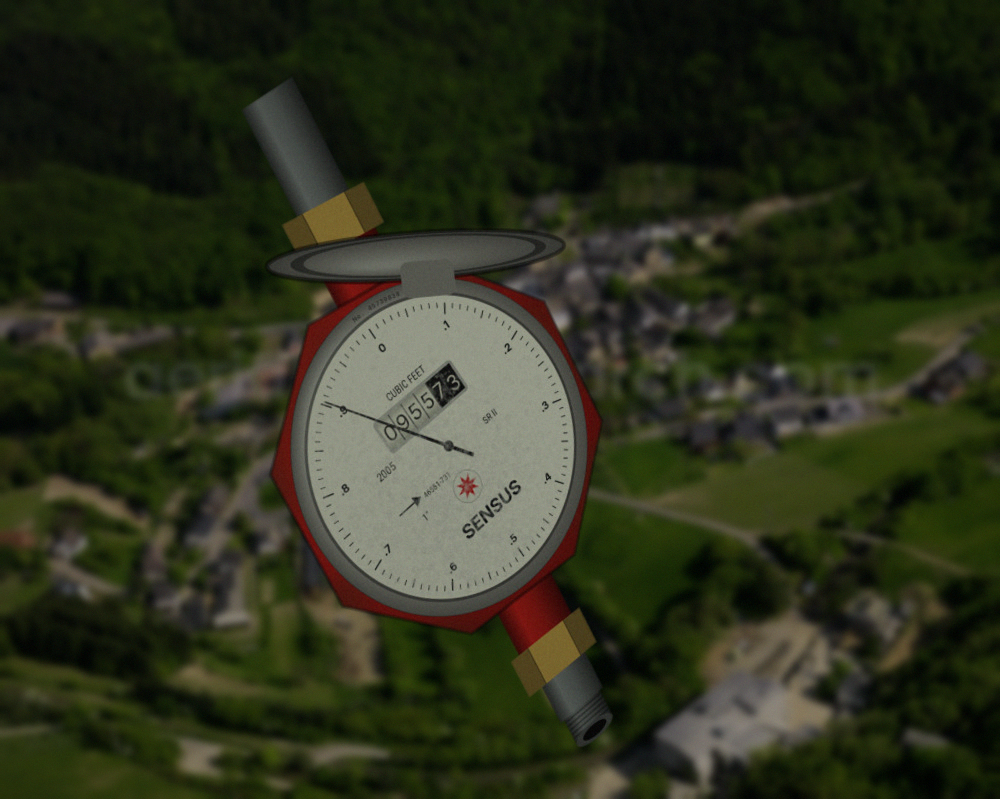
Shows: 95572.90 ft³
